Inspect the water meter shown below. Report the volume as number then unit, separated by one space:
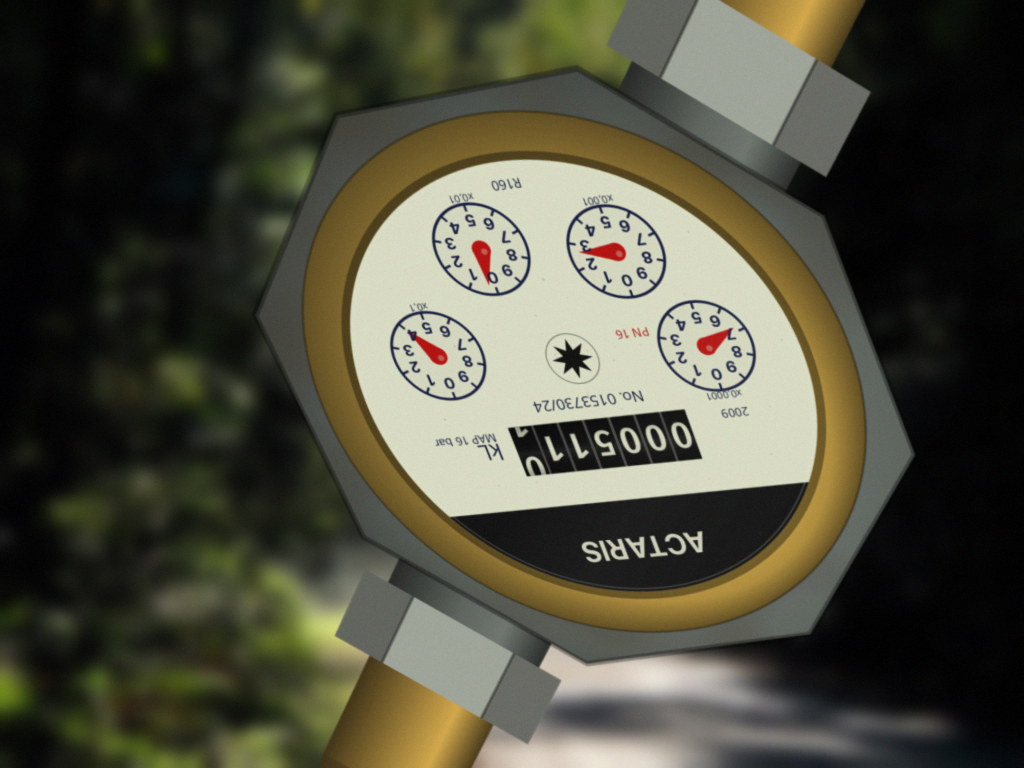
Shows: 5110.4026 kL
